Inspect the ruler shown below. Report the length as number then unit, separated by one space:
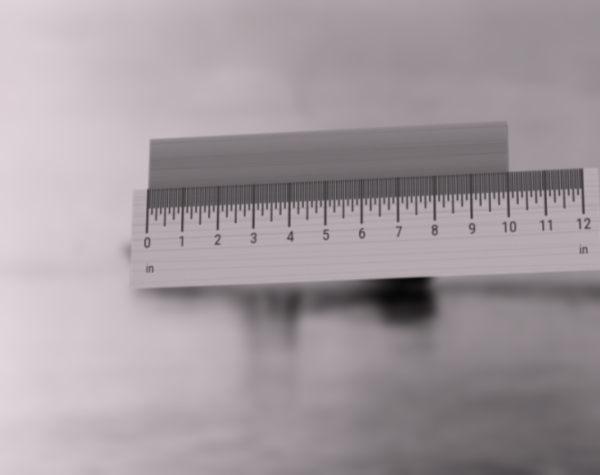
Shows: 10 in
